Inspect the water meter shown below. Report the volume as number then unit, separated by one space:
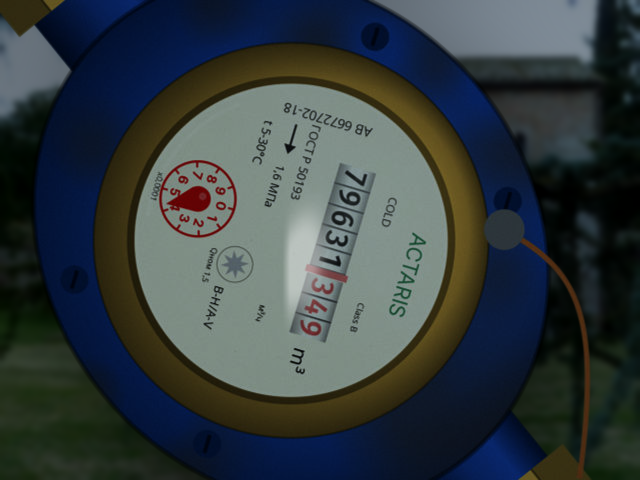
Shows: 79631.3494 m³
